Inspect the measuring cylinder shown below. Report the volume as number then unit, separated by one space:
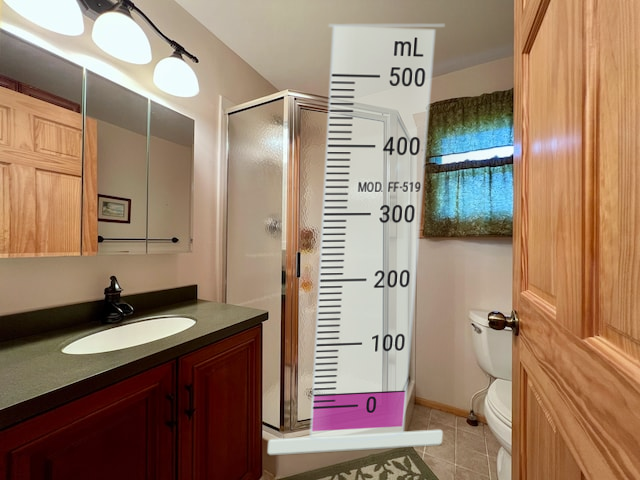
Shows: 20 mL
